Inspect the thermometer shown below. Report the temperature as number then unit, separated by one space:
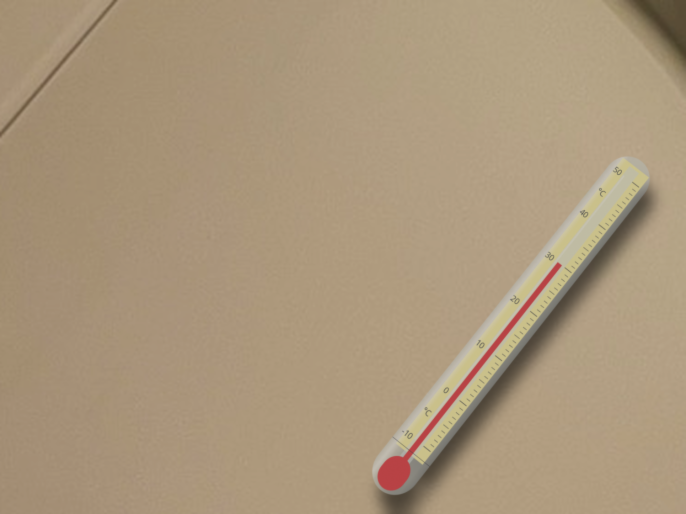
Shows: 30 °C
